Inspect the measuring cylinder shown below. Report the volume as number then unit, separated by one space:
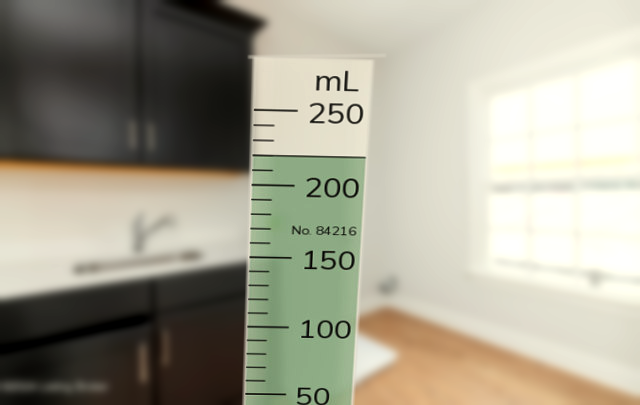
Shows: 220 mL
